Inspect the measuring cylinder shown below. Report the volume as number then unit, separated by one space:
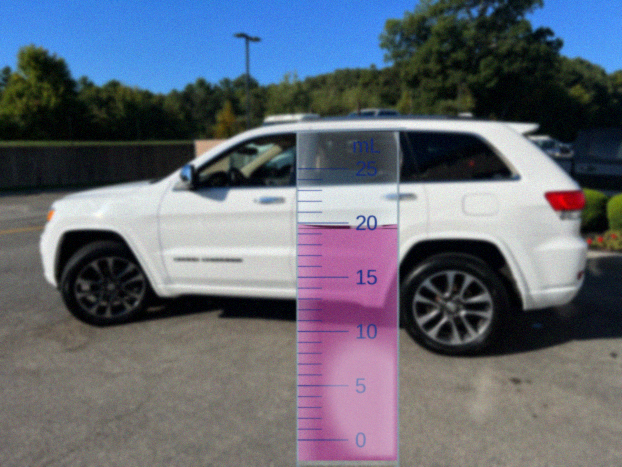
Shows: 19.5 mL
